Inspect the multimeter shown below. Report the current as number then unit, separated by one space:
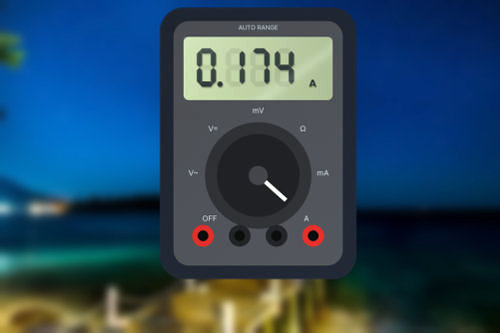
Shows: 0.174 A
